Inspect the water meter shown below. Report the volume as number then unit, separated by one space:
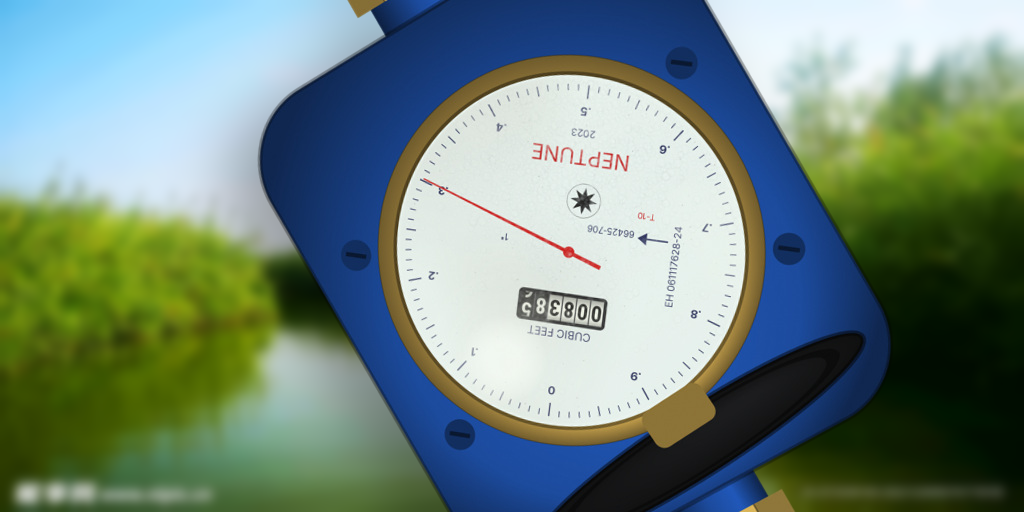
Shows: 8385.30 ft³
